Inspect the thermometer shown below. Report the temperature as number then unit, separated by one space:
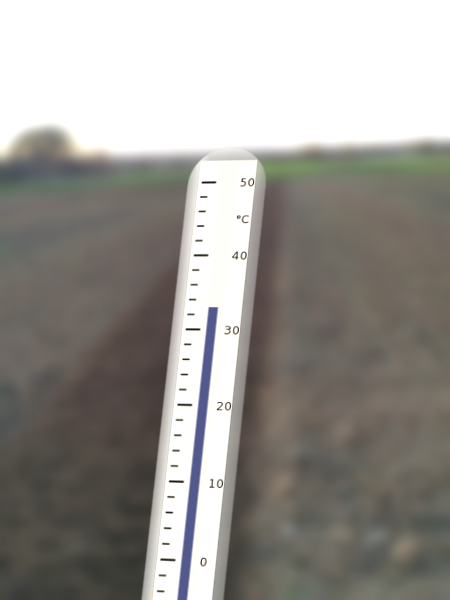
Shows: 33 °C
